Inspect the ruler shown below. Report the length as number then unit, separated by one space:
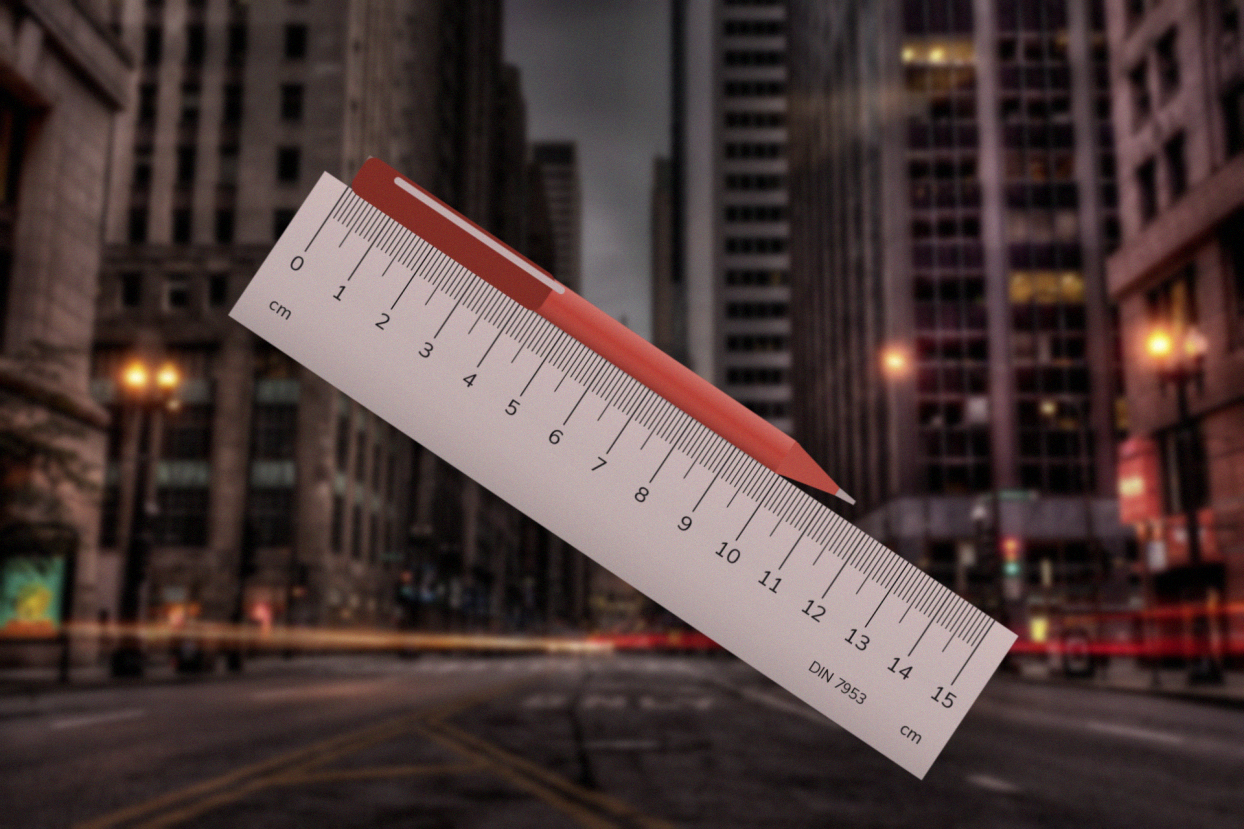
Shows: 11.5 cm
